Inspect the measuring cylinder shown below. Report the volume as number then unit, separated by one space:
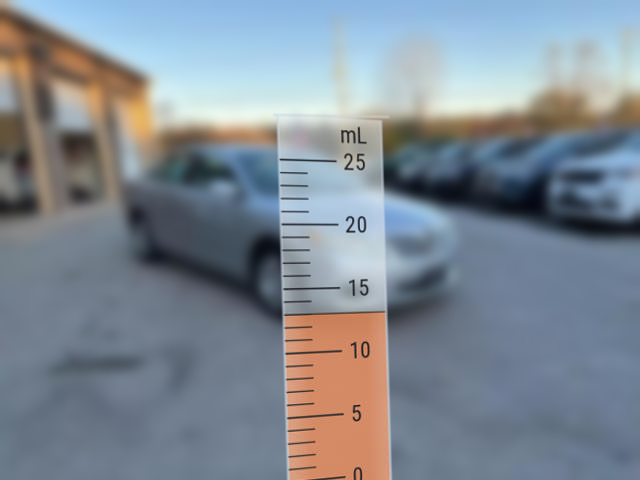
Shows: 13 mL
